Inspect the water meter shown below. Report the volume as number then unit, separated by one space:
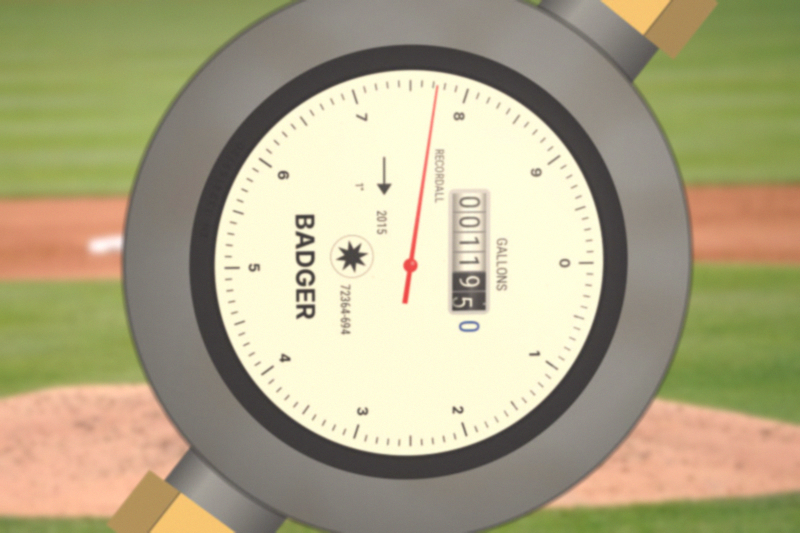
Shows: 11947.7 gal
